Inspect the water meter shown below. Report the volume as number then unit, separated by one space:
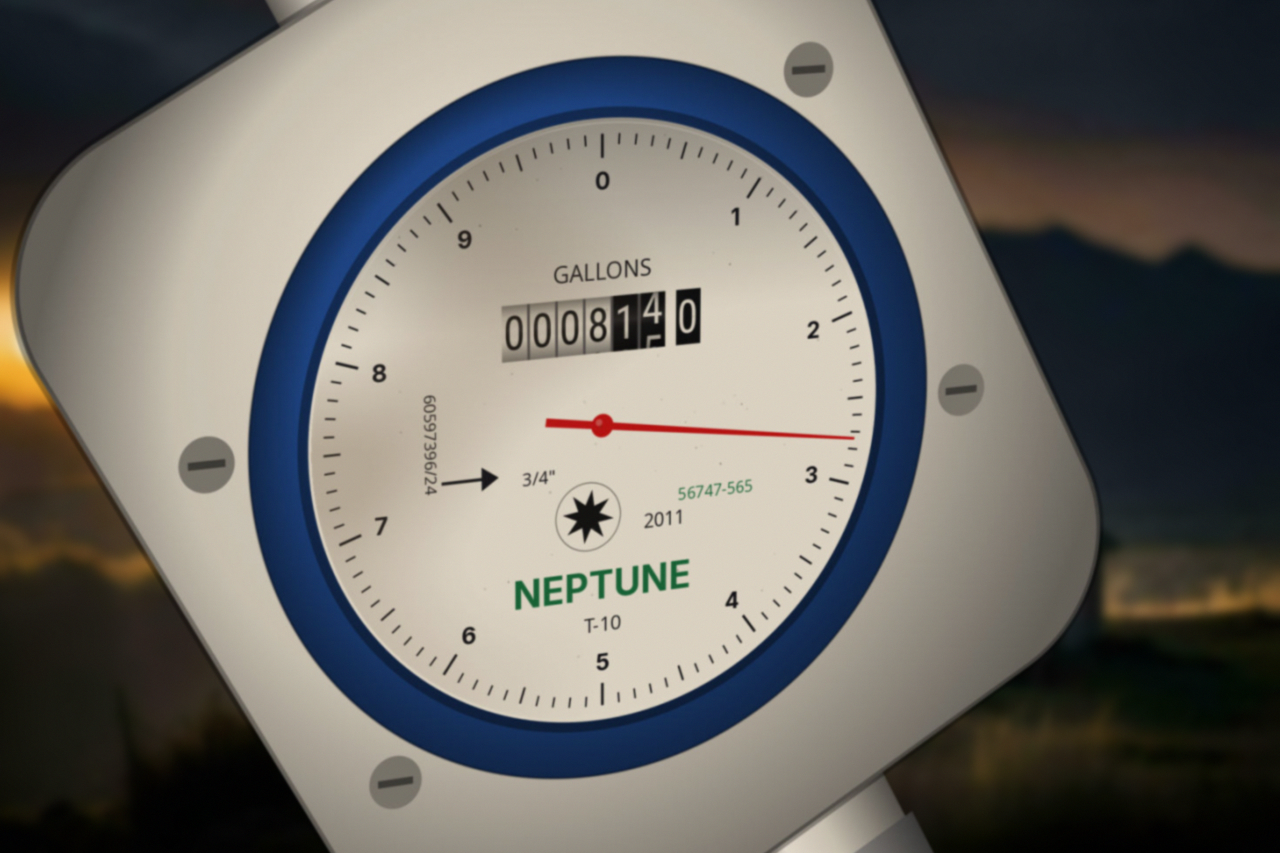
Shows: 8142.7 gal
